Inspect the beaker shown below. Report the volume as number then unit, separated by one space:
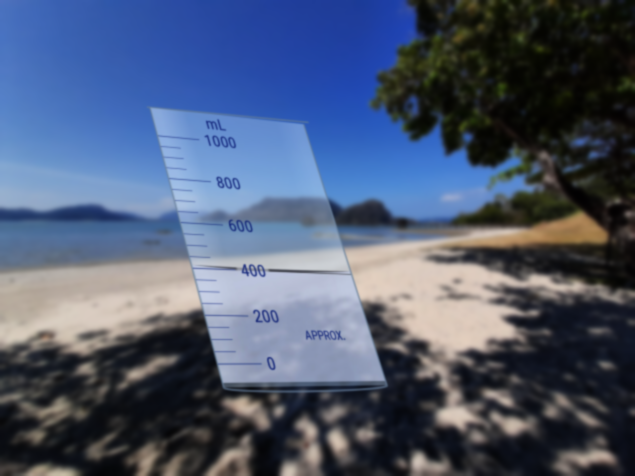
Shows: 400 mL
